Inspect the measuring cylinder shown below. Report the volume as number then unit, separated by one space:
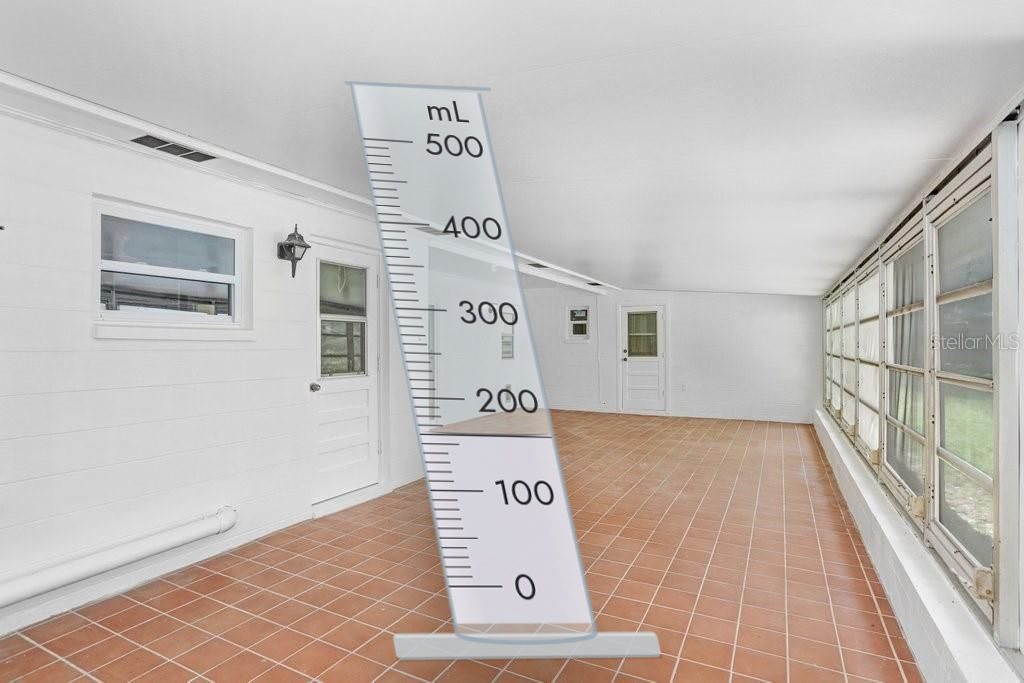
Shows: 160 mL
